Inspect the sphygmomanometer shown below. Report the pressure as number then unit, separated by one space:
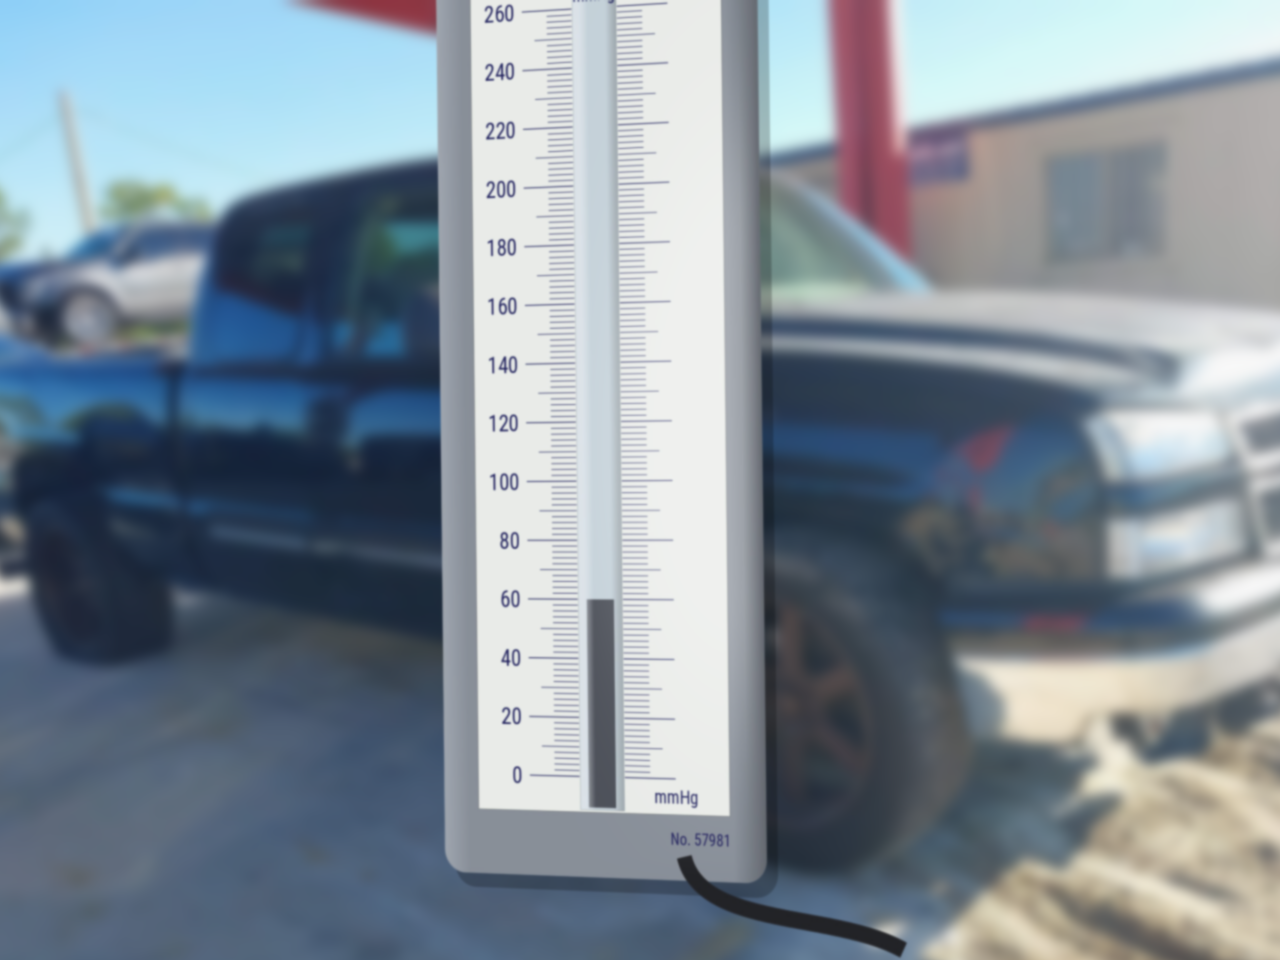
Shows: 60 mmHg
